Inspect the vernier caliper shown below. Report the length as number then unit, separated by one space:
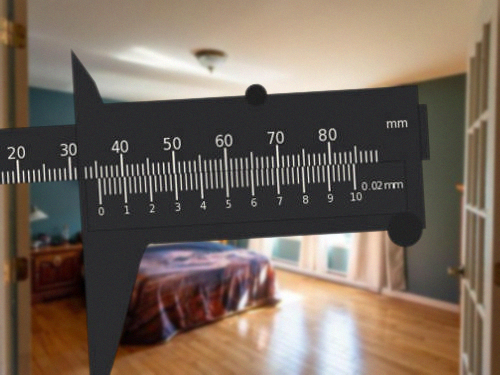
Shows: 35.5 mm
